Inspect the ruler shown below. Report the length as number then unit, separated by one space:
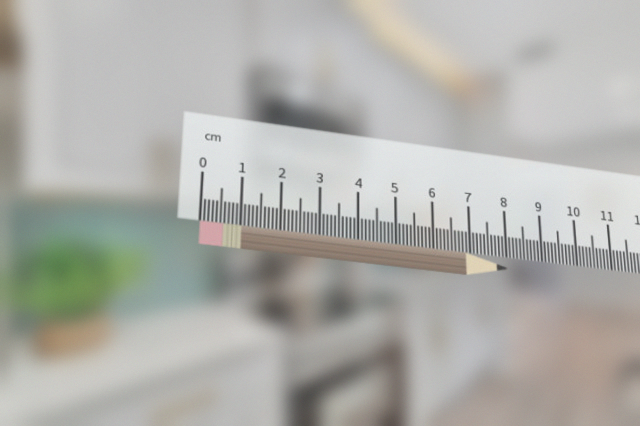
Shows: 8 cm
